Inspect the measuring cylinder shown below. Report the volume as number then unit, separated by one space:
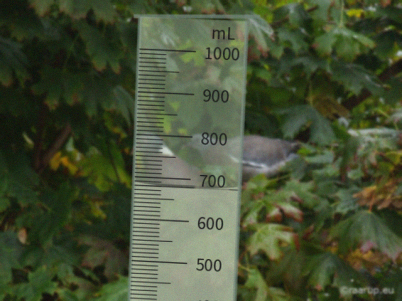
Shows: 680 mL
